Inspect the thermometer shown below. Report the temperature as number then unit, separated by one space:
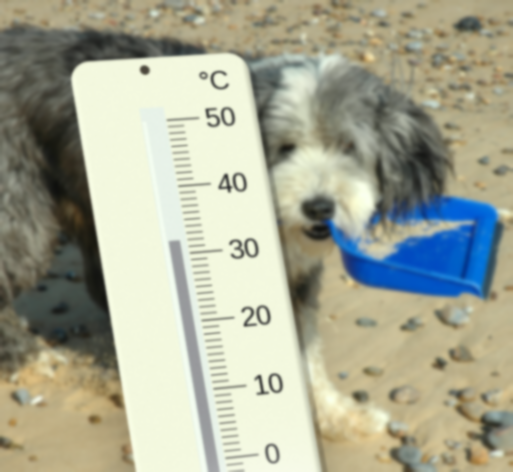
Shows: 32 °C
